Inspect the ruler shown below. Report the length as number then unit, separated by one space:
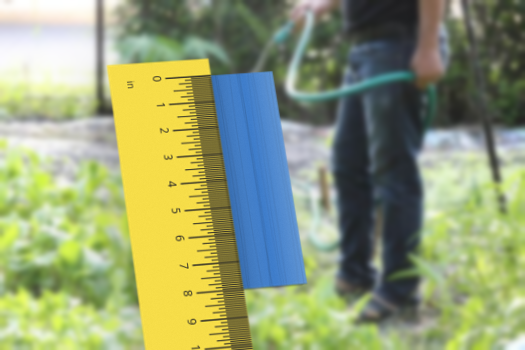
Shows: 8 in
